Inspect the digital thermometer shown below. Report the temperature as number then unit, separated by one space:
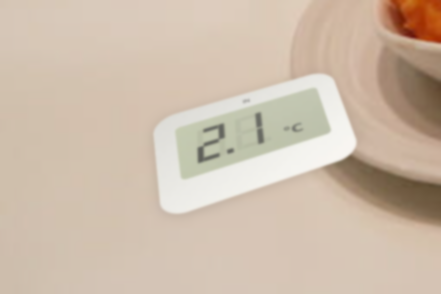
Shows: 2.1 °C
